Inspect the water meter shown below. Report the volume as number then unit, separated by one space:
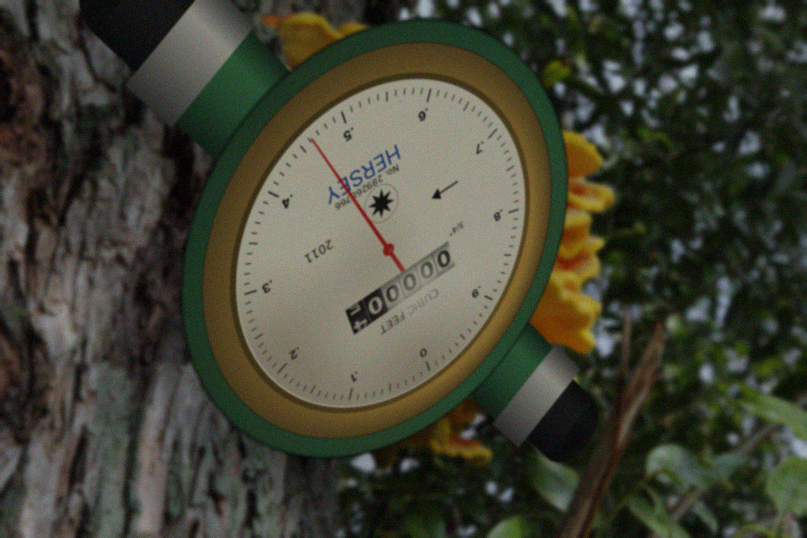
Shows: 4.46 ft³
